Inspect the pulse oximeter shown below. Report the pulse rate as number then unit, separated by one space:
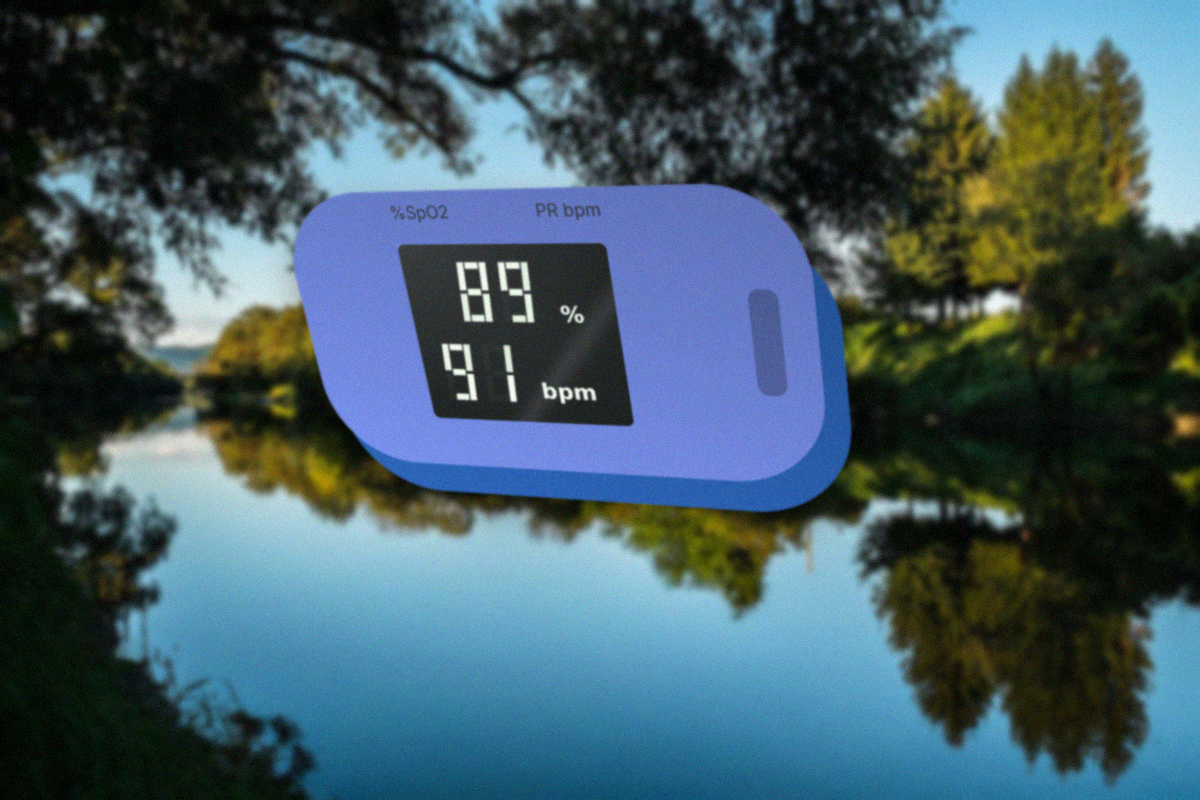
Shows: 91 bpm
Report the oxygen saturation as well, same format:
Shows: 89 %
